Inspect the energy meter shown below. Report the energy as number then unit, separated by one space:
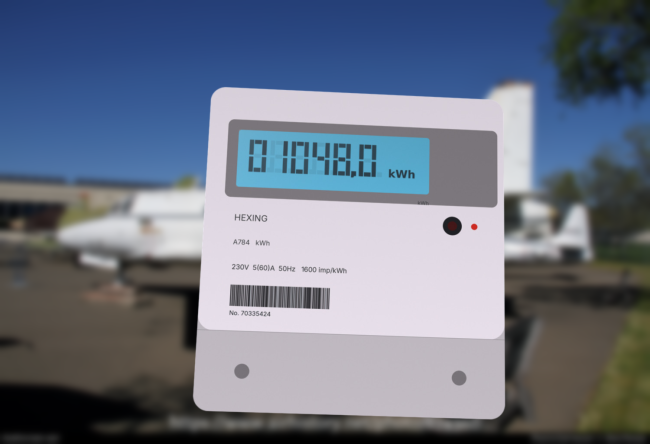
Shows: 1048.0 kWh
